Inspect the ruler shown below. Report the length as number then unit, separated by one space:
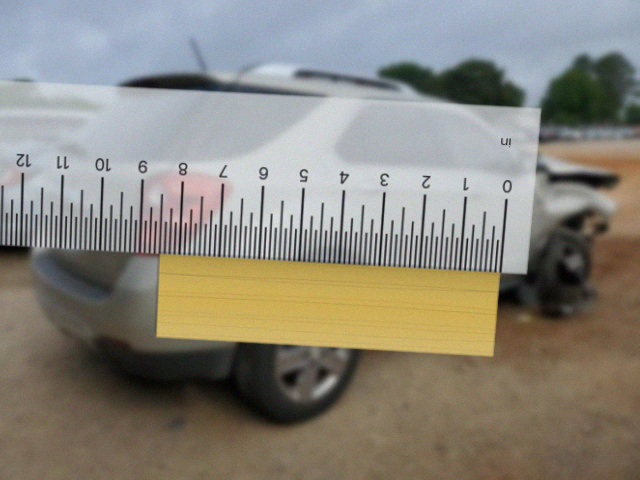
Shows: 8.5 in
